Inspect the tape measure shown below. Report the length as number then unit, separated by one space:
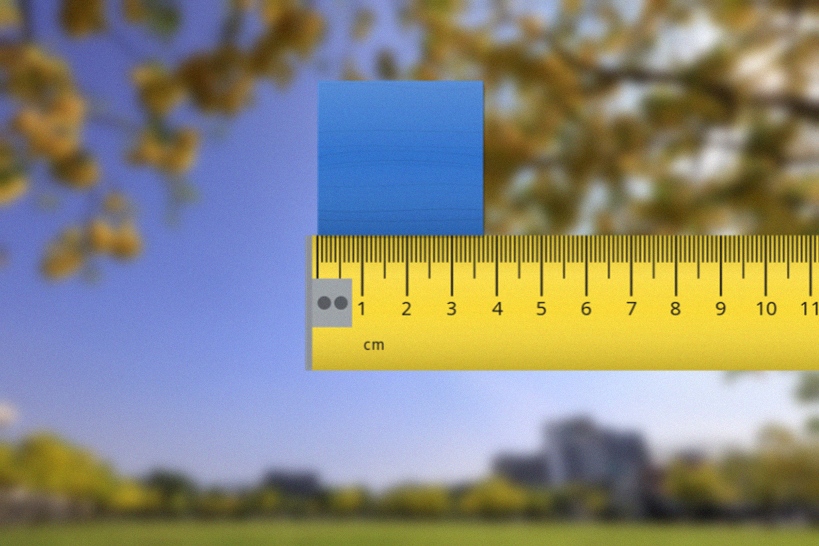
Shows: 3.7 cm
